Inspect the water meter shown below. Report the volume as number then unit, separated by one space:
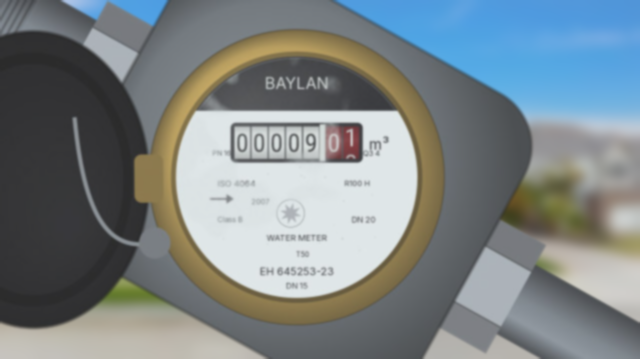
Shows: 9.01 m³
